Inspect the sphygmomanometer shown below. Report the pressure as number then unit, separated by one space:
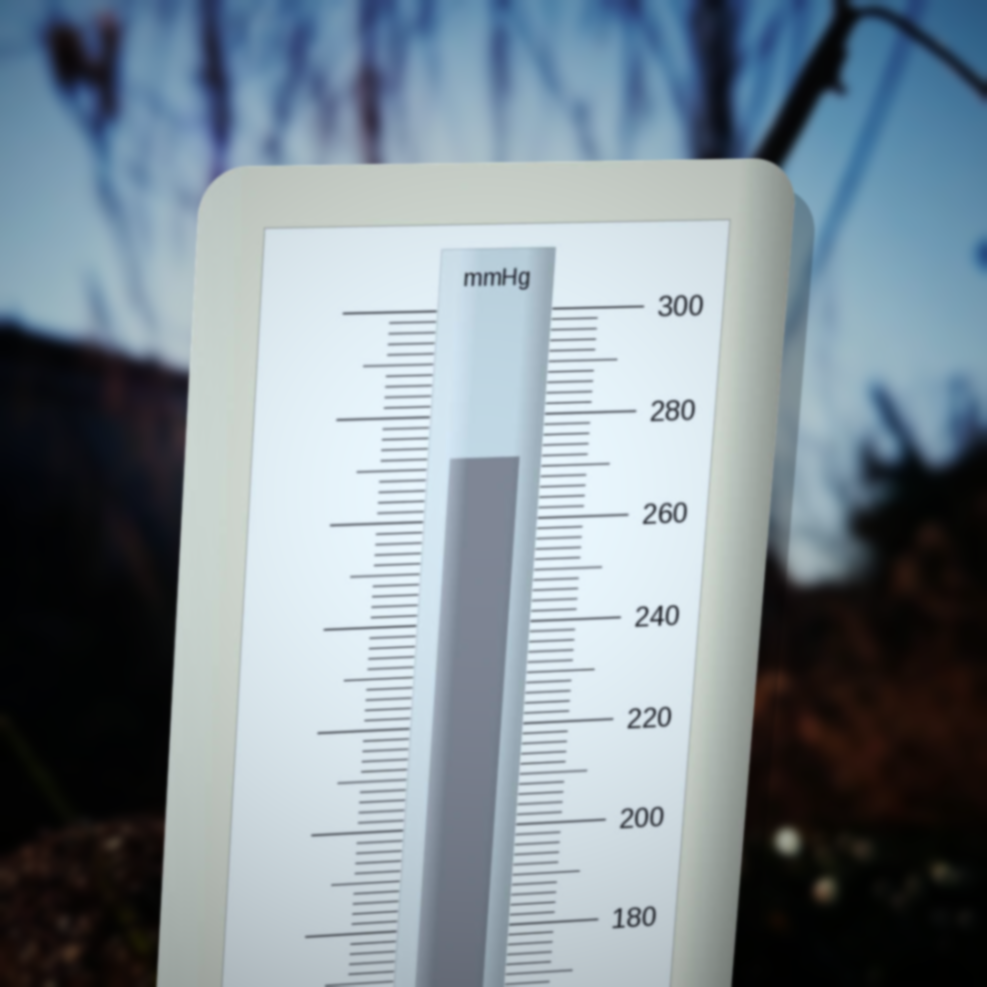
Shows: 272 mmHg
